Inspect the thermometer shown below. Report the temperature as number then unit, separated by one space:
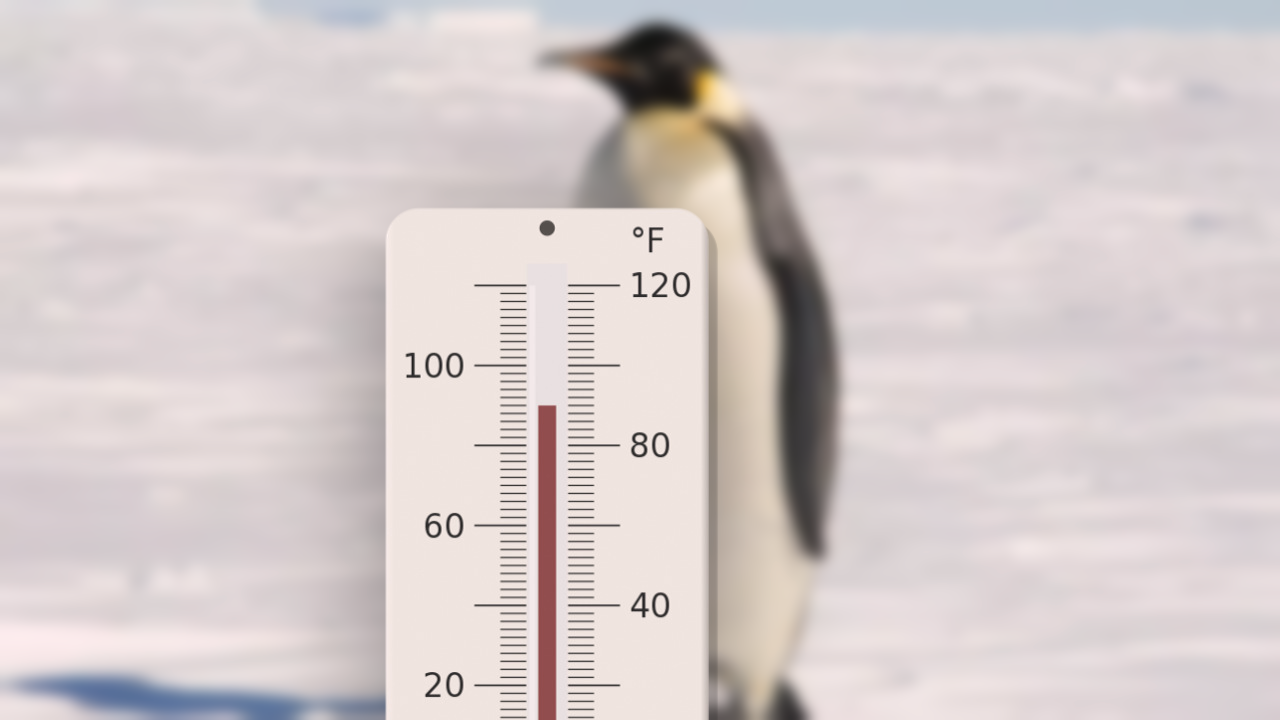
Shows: 90 °F
